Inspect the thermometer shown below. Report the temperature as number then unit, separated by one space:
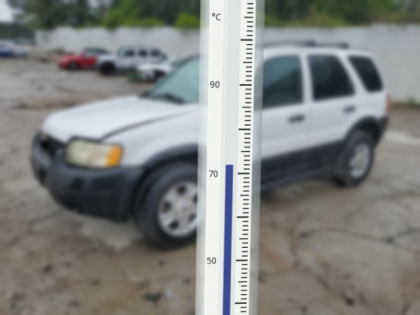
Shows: 72 °C
